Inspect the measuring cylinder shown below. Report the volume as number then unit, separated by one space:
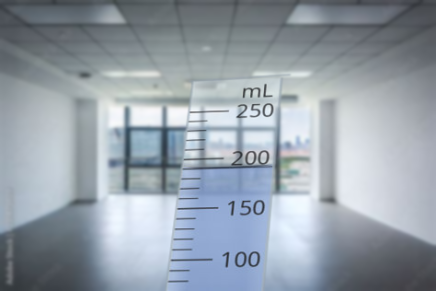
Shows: 190 mL
